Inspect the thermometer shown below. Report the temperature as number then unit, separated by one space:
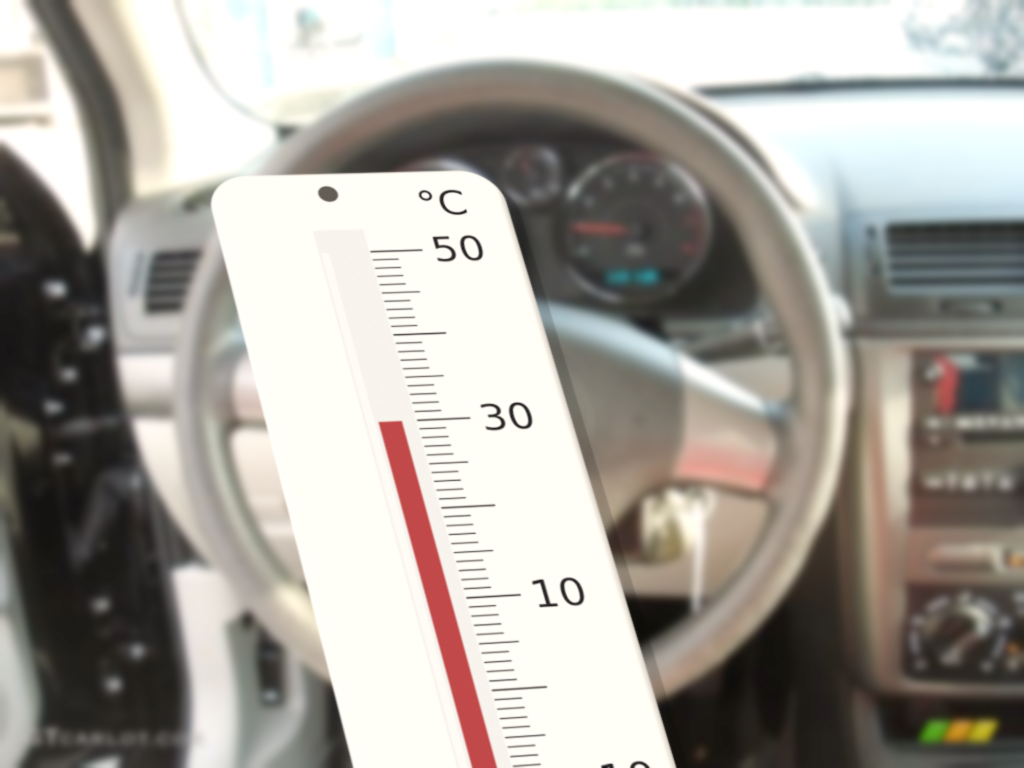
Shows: 30 °C
